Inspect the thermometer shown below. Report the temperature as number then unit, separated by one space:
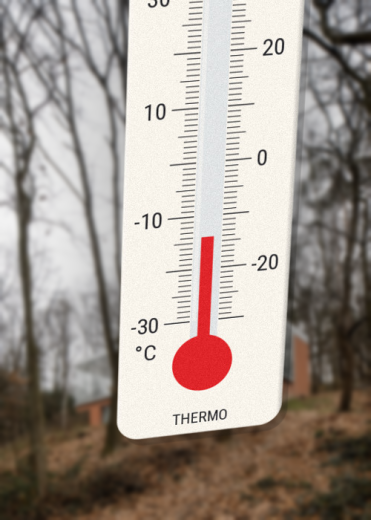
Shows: -14 °C
